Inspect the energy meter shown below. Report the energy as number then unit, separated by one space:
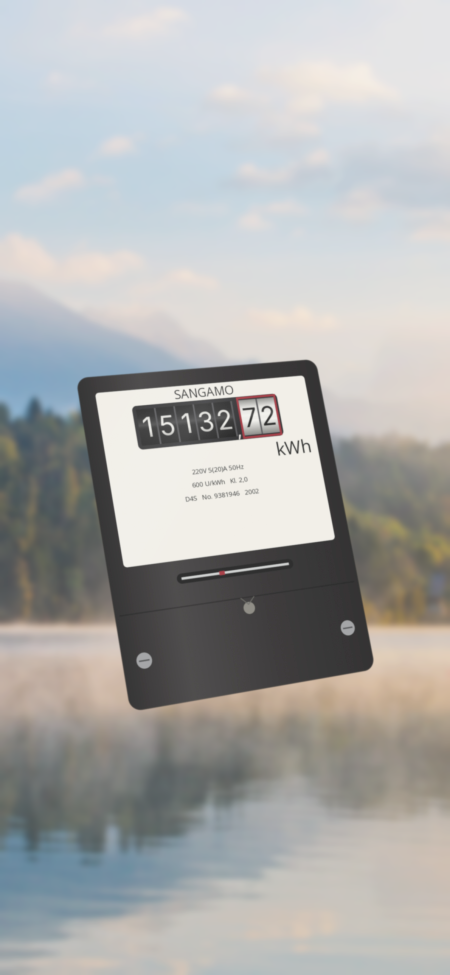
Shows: 15132.72 kWh
